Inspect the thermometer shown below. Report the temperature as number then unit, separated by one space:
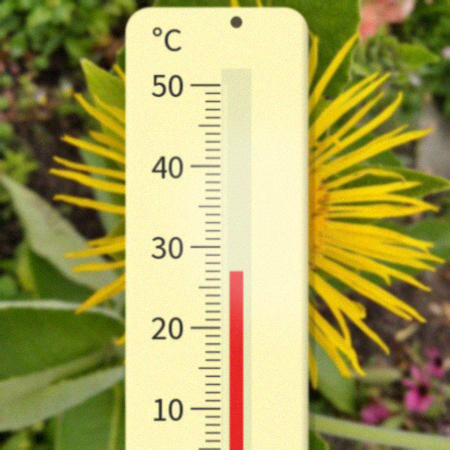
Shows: 27 °C
